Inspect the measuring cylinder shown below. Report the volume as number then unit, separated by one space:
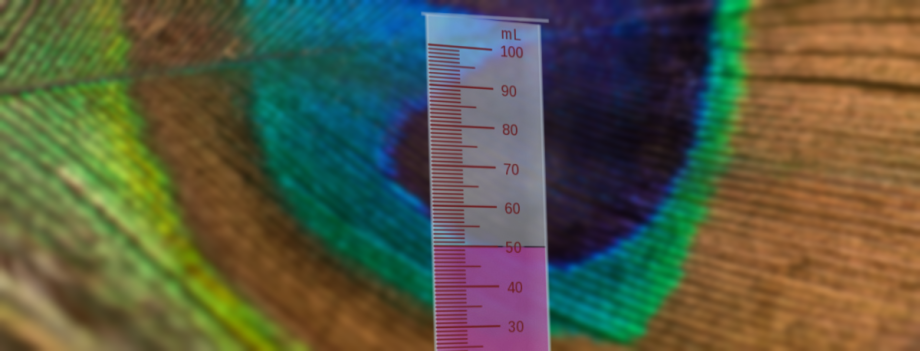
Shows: 50 mL
